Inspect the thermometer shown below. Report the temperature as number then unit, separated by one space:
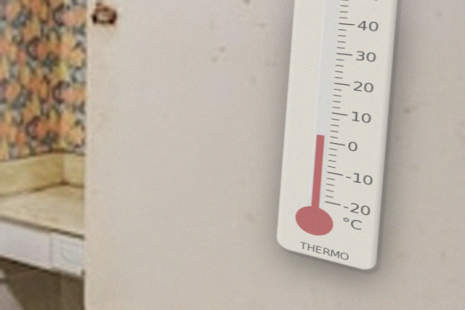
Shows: 2 °C
